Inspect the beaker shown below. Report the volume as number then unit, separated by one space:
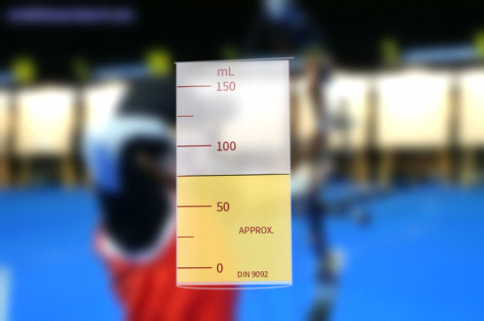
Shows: 75 mL
